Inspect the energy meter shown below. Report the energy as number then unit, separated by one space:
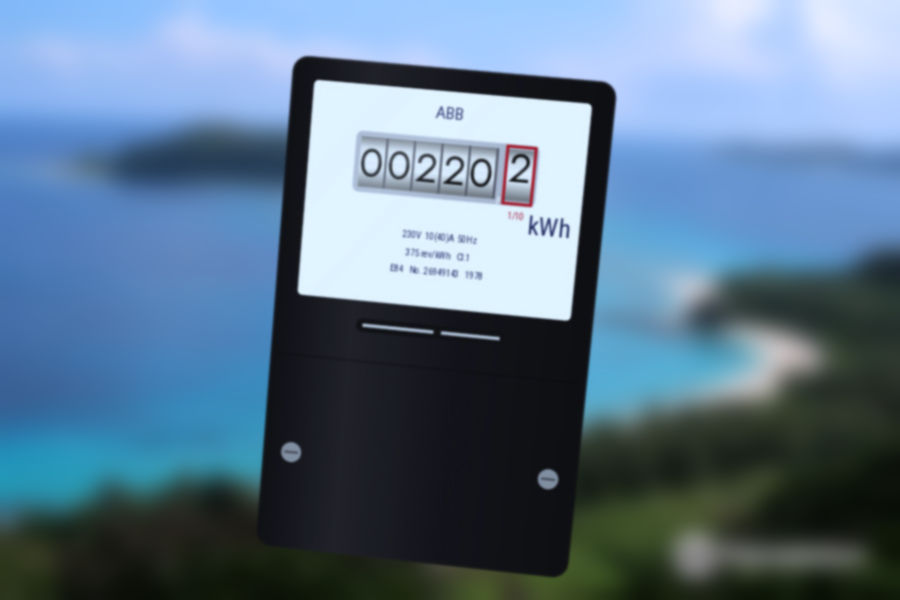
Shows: 220.2 kWh
